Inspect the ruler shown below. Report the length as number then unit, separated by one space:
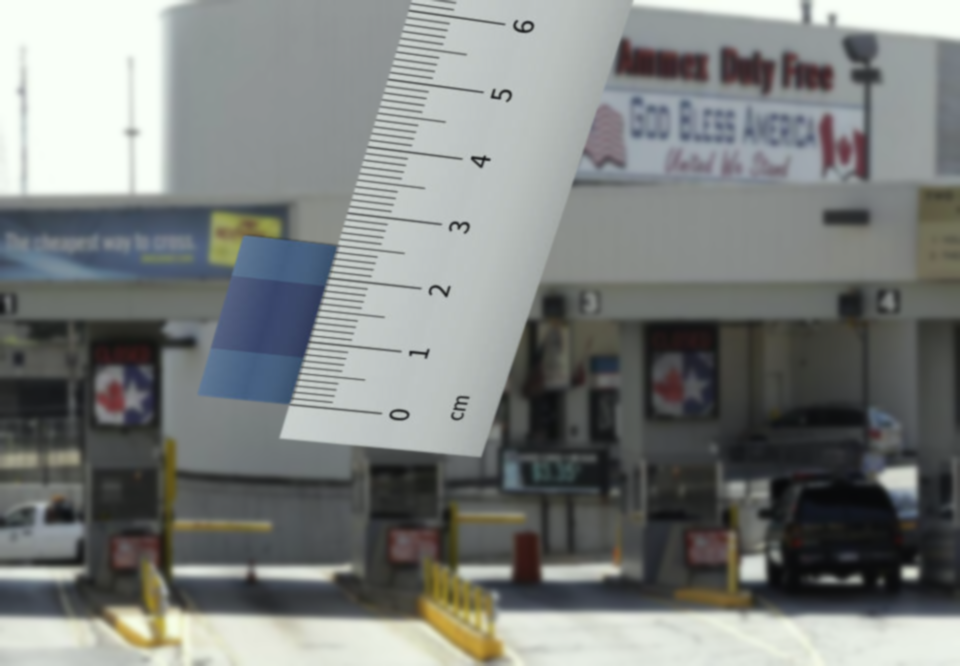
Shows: 2.5 cm
